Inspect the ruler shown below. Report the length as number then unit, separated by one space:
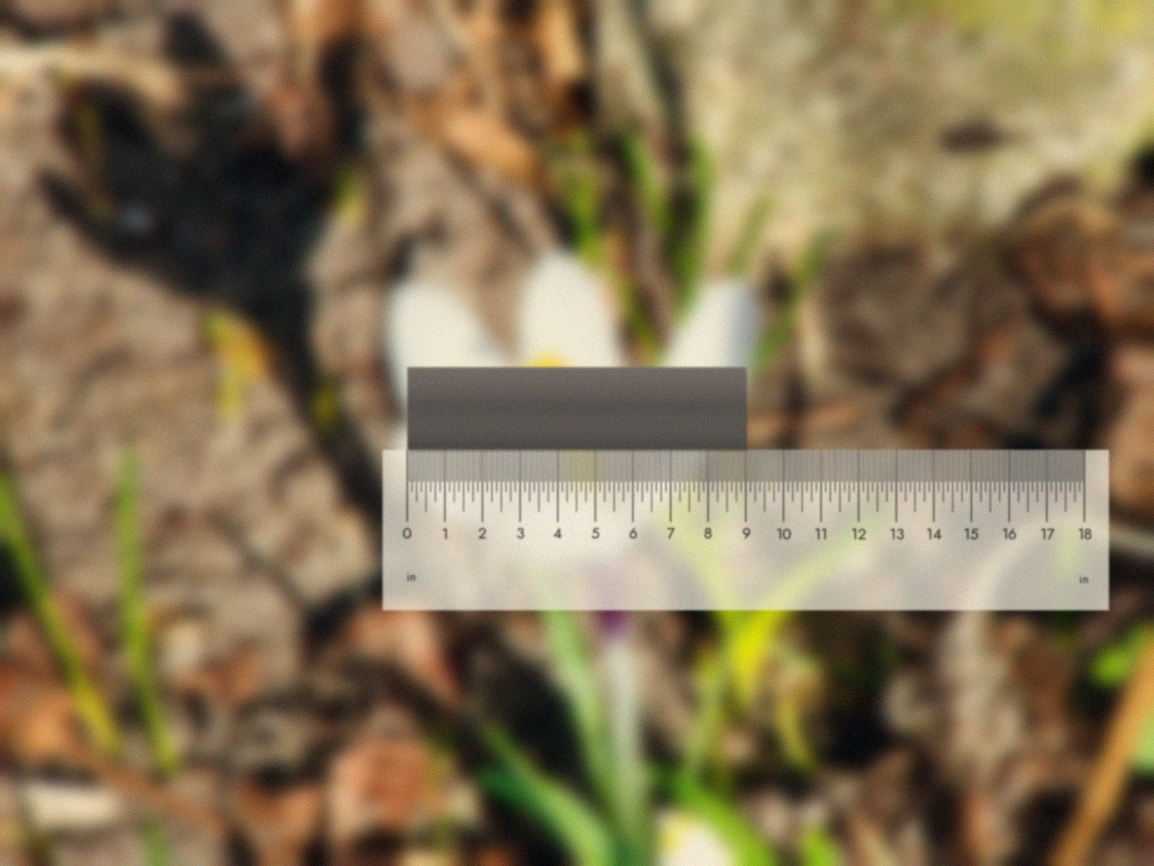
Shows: 9 in
